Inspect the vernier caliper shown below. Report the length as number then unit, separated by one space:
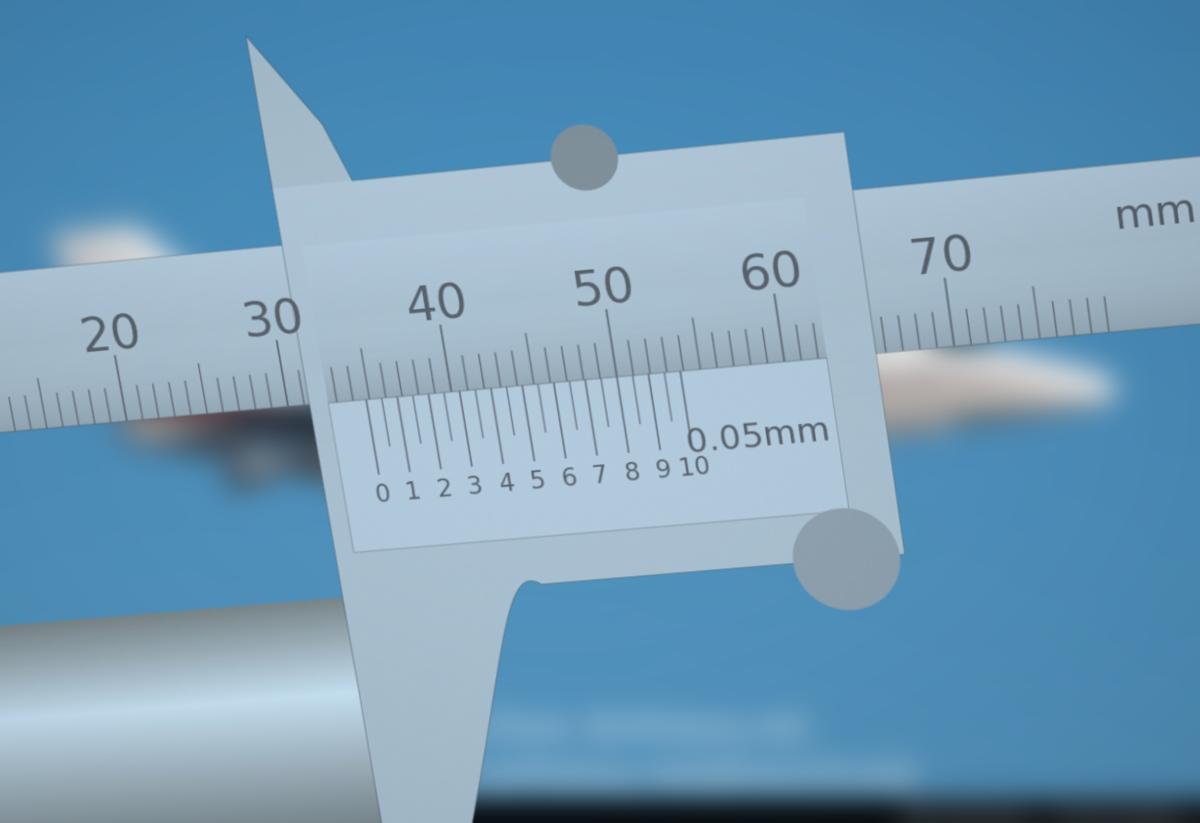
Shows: 34.8 mm
